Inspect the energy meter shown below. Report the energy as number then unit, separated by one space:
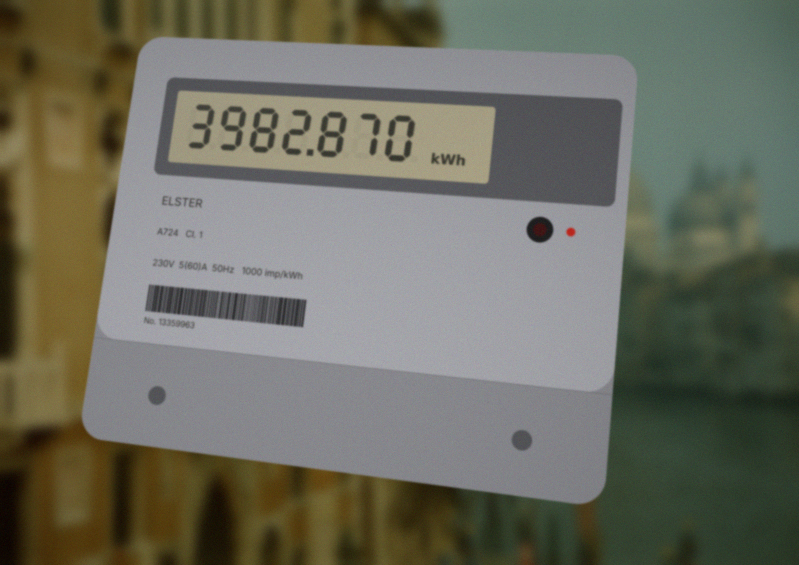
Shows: 3982.870 kWh
